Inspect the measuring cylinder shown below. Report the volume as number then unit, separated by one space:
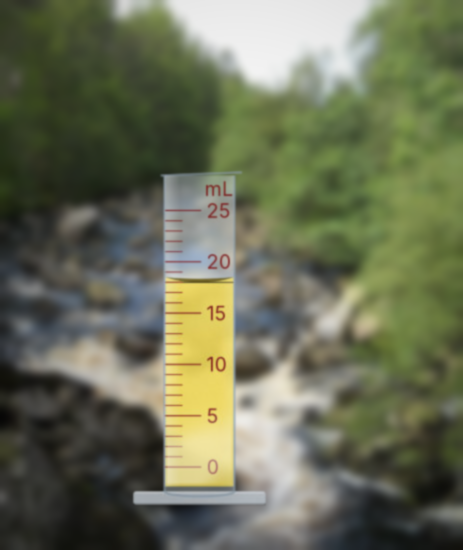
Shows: 18 mL
